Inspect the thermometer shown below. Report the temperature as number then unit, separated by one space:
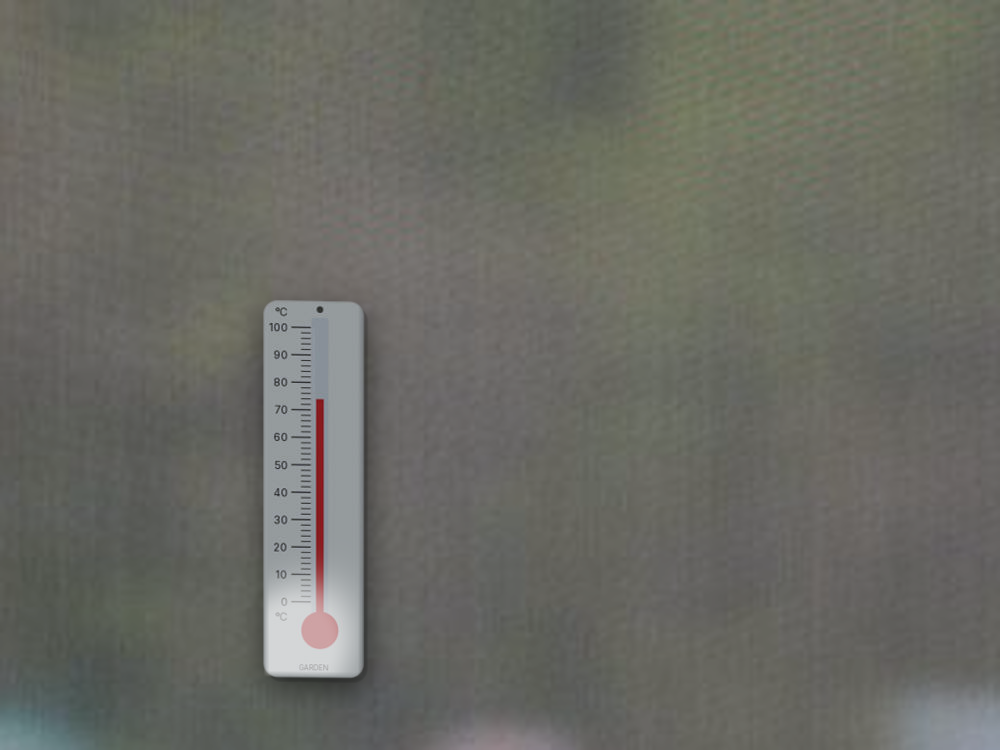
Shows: 74 °C
